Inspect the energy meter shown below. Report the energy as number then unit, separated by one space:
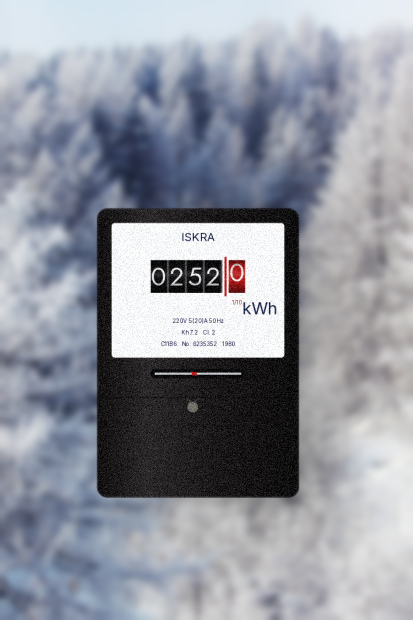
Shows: 252.0 kWh
